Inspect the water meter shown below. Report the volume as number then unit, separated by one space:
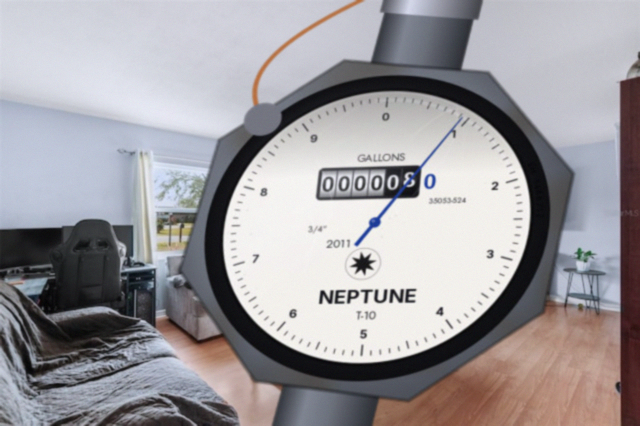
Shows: 80.9 gal
